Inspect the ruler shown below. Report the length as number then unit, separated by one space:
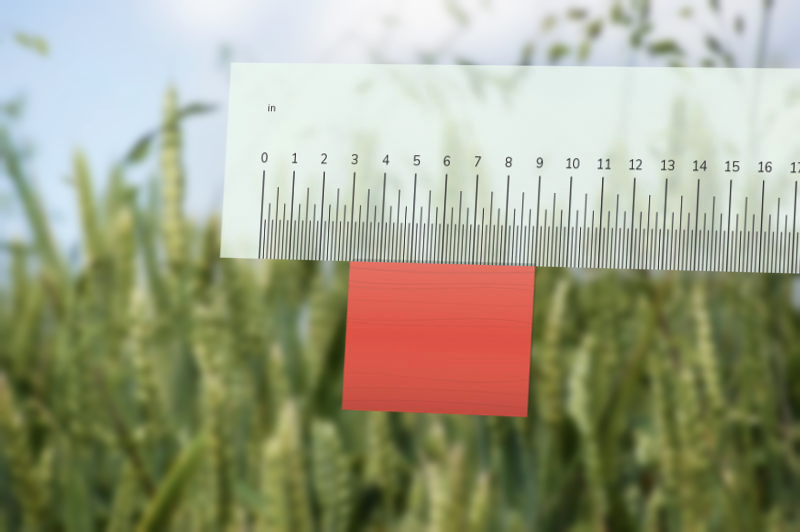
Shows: 6 in
